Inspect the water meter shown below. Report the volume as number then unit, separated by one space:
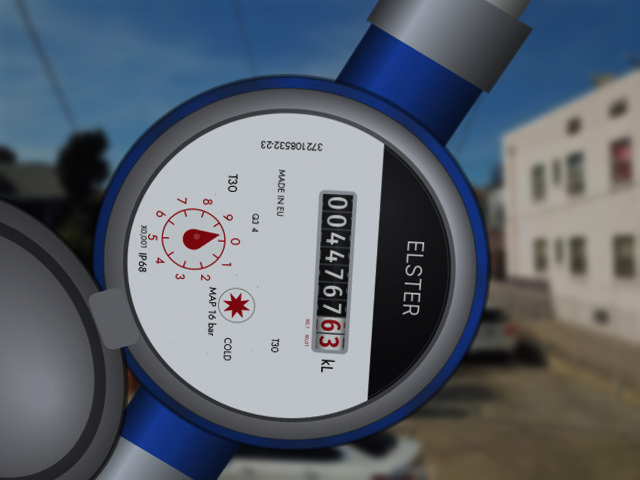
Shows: 44767.629 kL
